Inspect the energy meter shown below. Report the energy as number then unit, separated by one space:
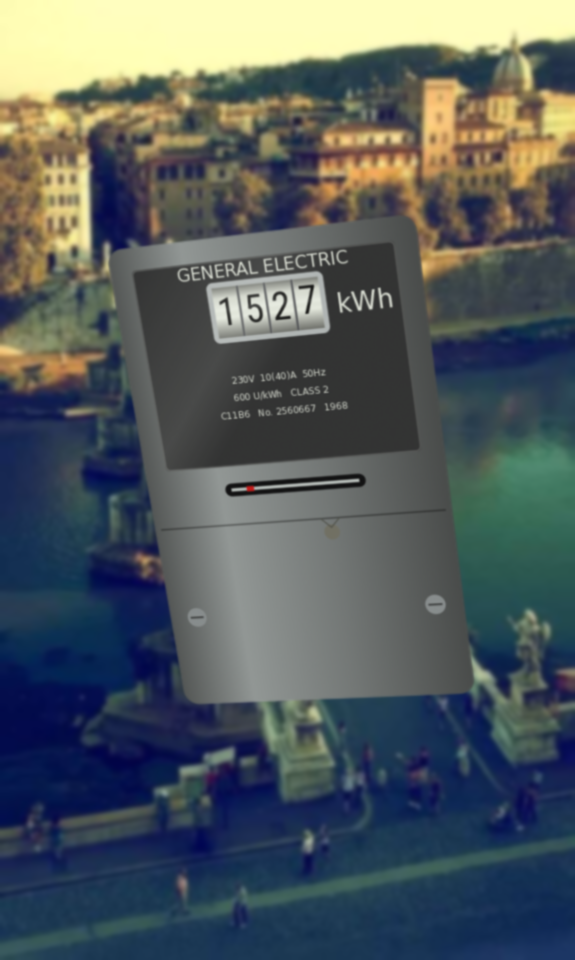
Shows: 1527 kWh
